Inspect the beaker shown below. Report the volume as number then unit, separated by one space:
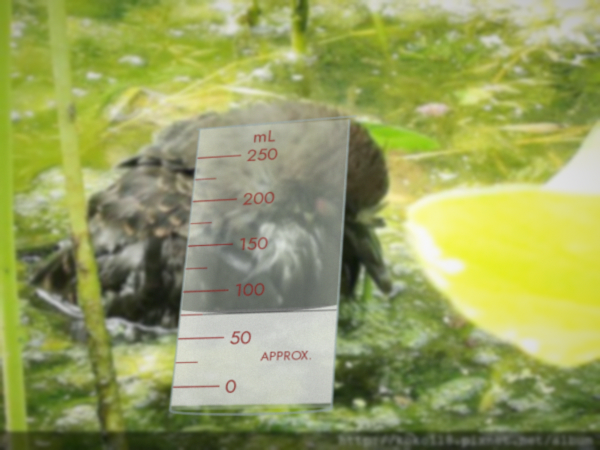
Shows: 75 mL
